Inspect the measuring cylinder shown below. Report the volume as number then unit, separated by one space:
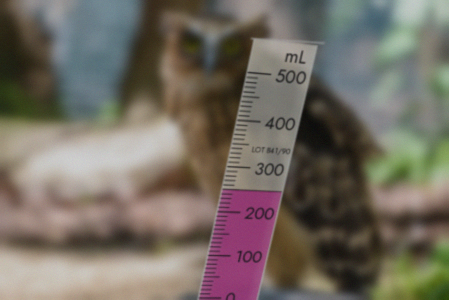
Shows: 250 mL
